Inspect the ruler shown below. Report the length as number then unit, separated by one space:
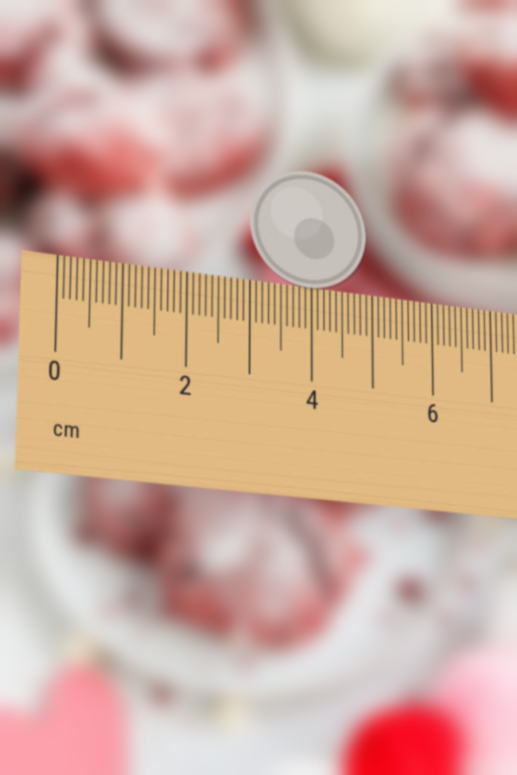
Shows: 1.9 cm
